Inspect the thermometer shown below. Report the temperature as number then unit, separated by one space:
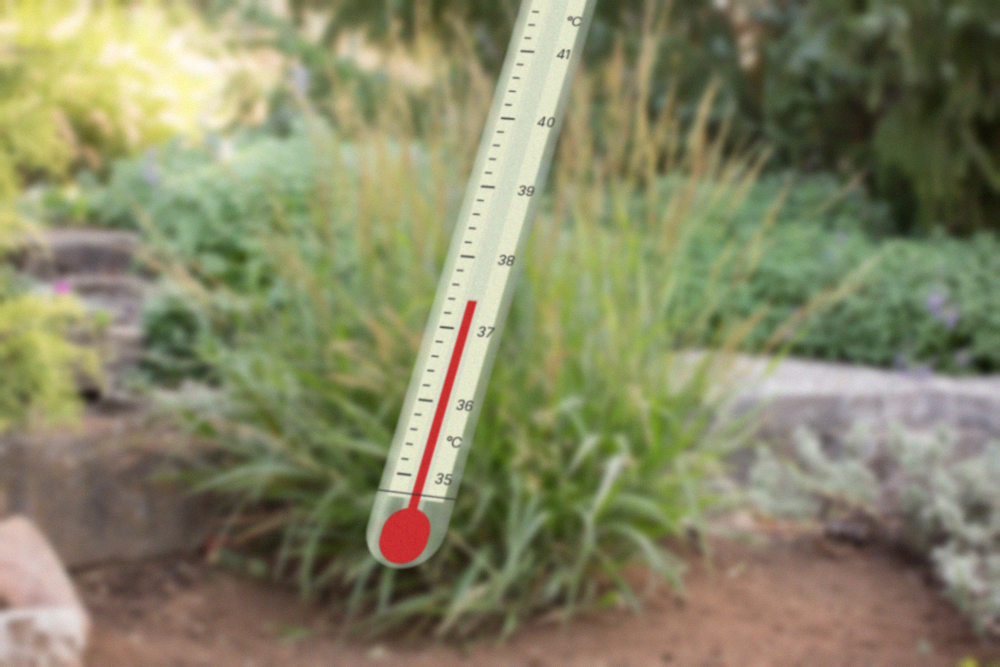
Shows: 37.4 °C
